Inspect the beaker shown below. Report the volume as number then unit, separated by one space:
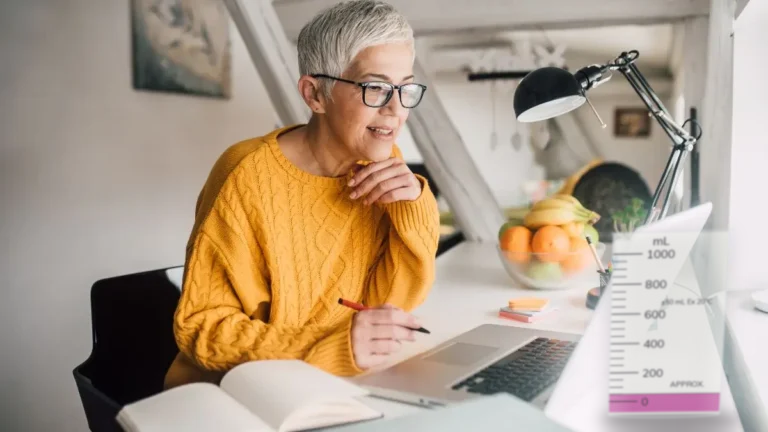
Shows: 50 mL
